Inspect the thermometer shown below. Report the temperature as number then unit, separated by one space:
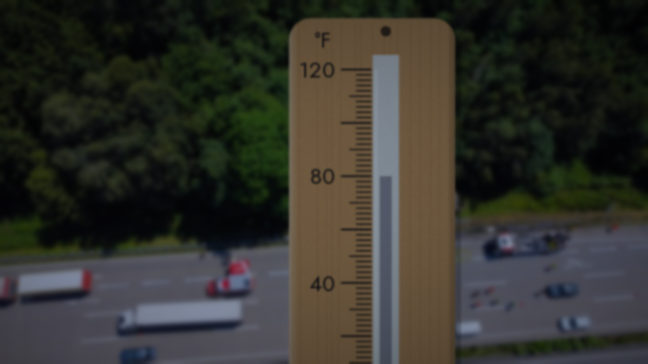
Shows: 80 °F
